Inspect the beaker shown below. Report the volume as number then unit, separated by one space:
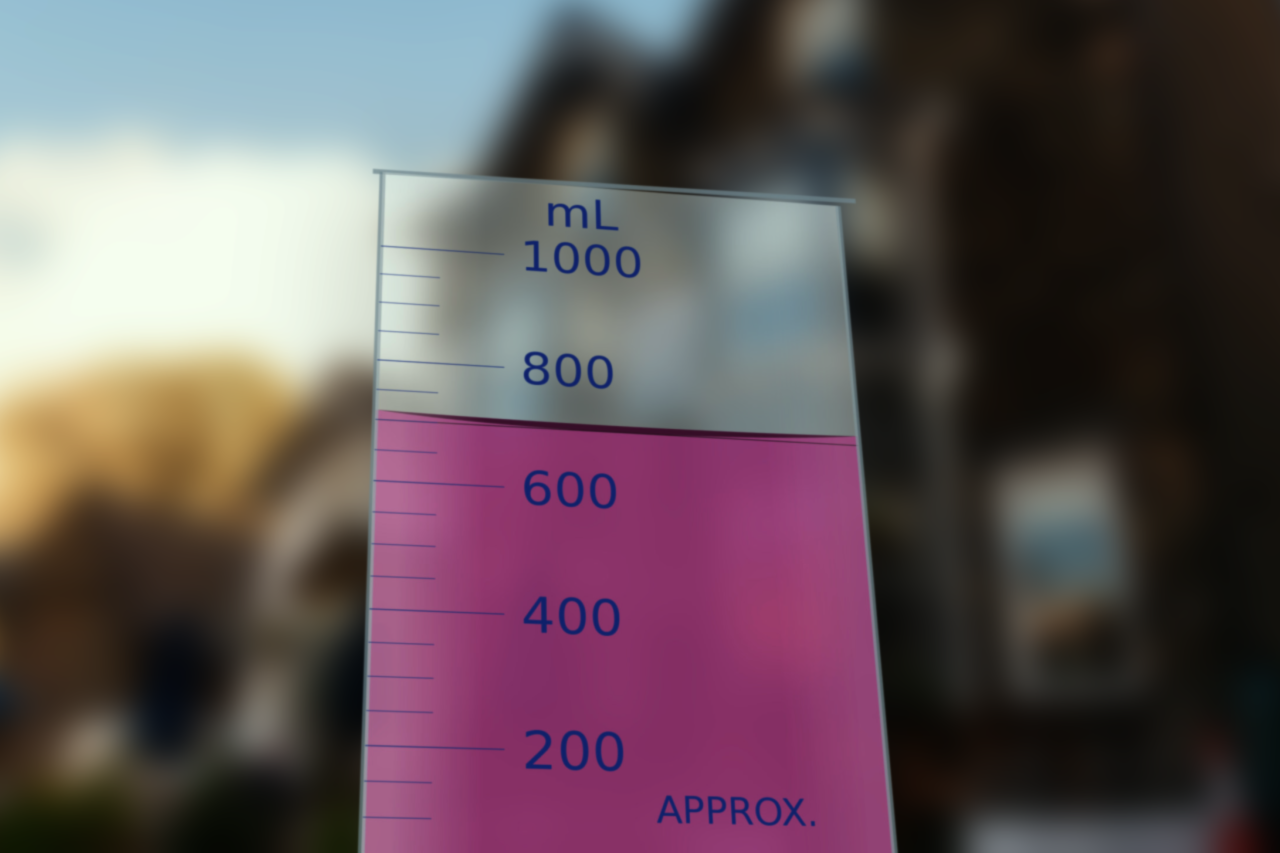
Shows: 700 mL
